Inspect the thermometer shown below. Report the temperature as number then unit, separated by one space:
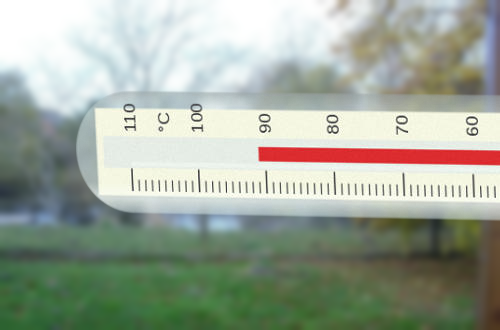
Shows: 91 °C
